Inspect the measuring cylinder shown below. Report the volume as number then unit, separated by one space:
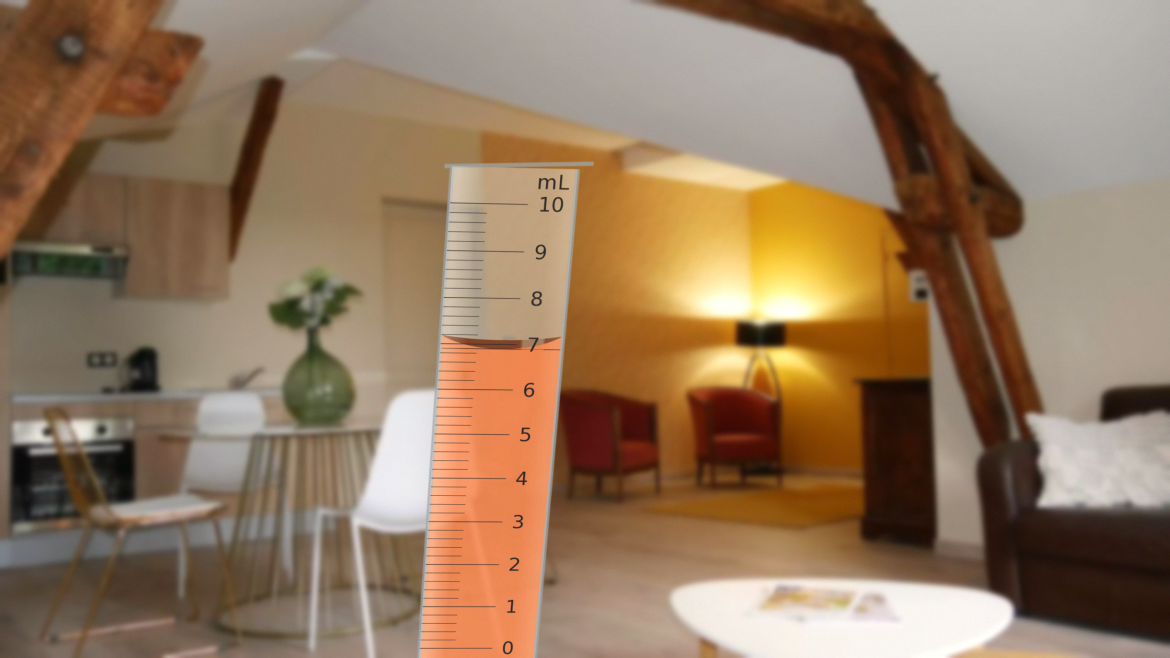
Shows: 6.9 mL
